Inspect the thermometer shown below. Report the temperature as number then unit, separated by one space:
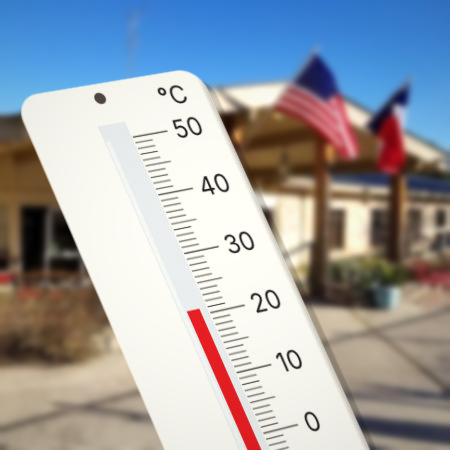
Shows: 21 °C
